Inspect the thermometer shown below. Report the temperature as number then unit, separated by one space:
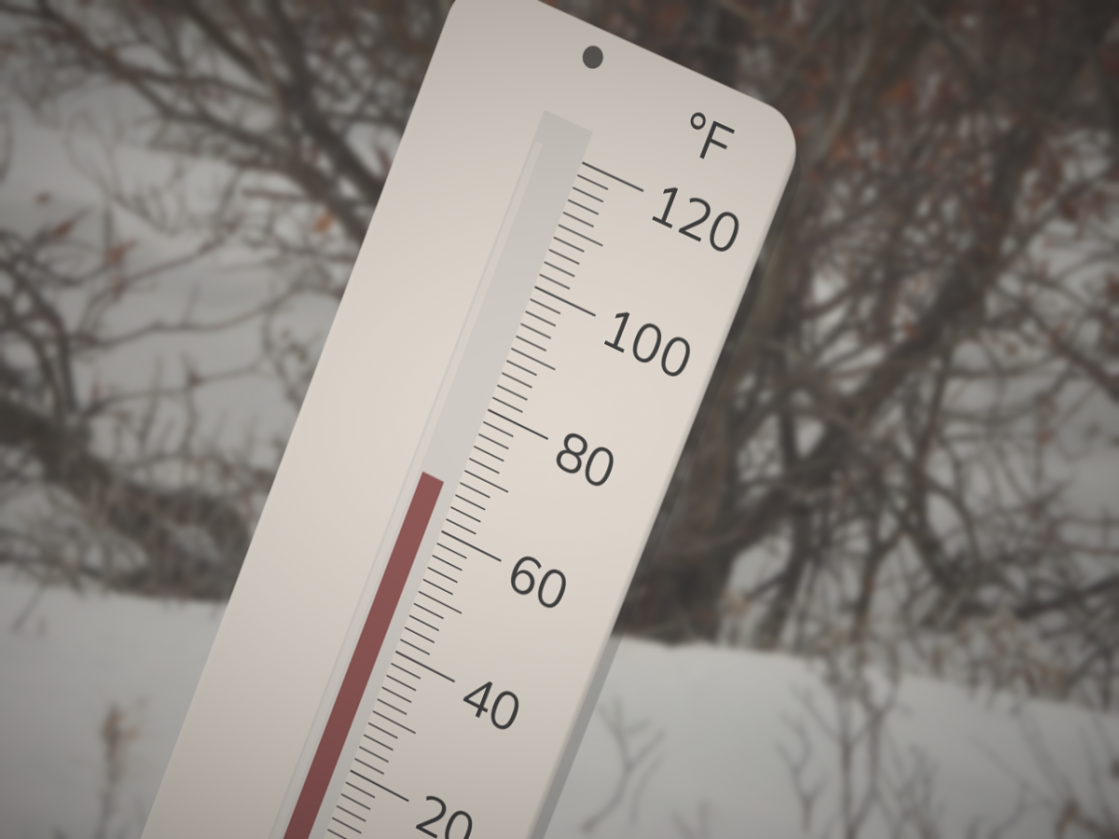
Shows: 67 °F
